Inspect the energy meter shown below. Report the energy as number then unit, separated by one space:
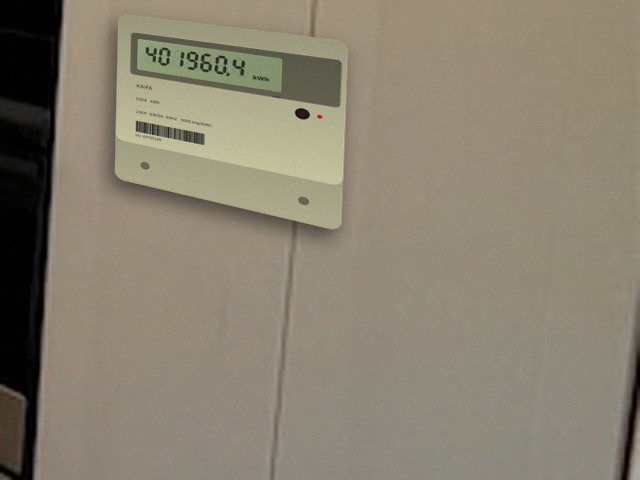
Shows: 401960.4 kWh
